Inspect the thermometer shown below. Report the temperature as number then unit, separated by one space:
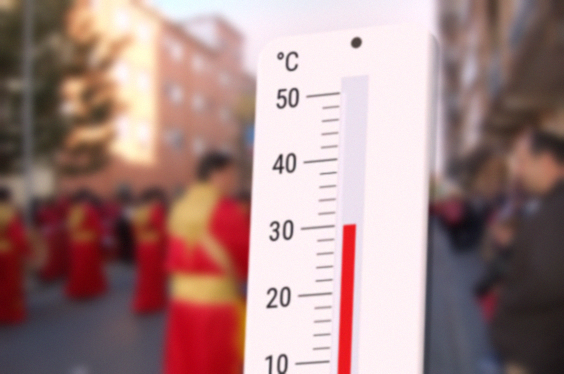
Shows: 30 °C
